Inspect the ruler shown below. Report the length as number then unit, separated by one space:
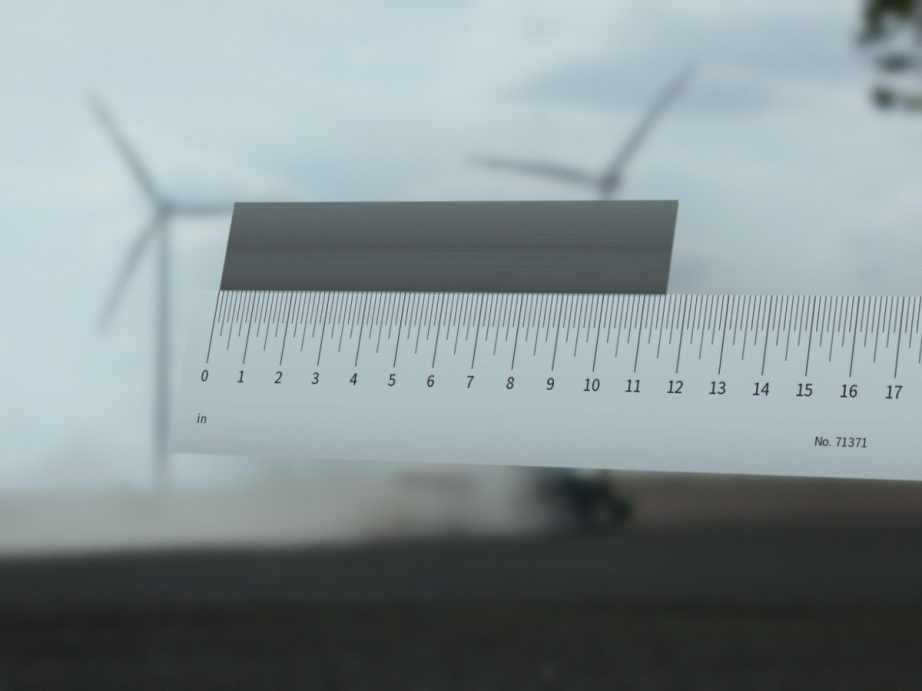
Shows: 11.5 in
